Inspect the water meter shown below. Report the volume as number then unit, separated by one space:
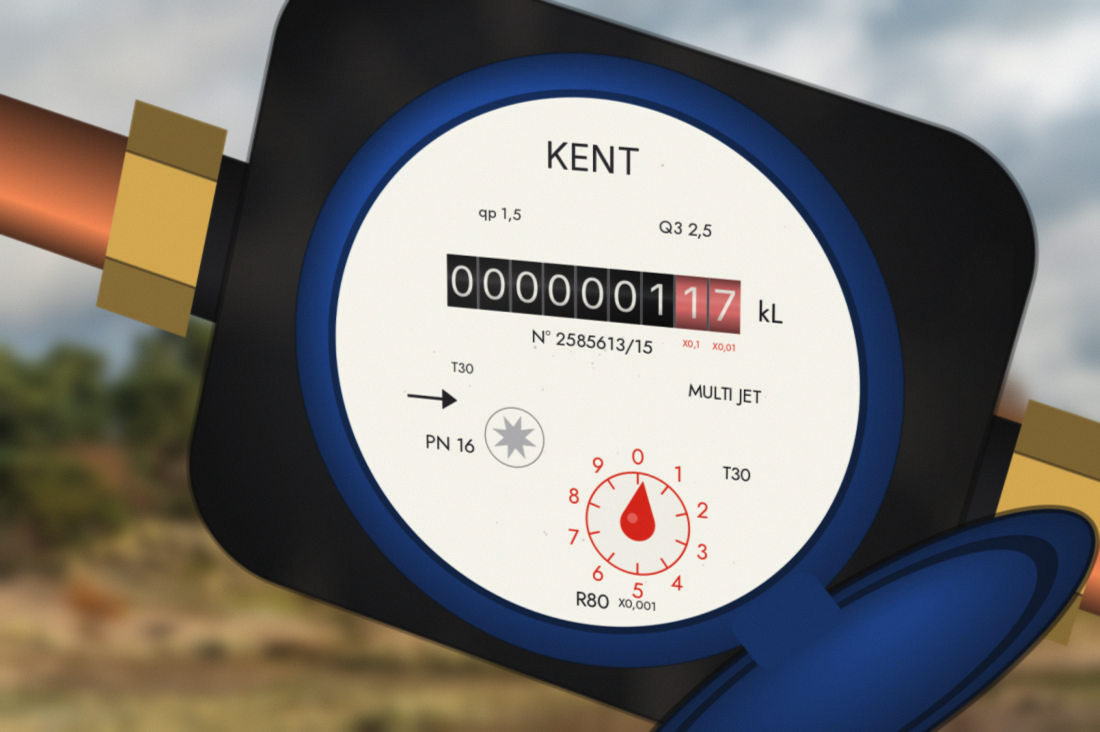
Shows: 1.170 kL
